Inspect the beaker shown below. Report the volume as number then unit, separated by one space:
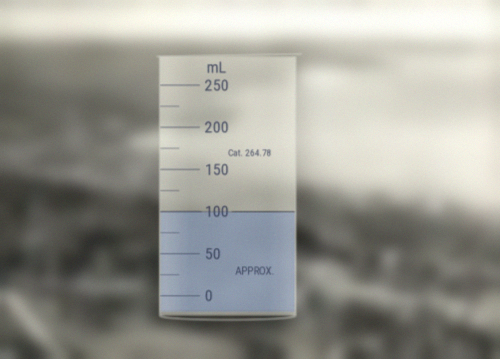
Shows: 100 mL
